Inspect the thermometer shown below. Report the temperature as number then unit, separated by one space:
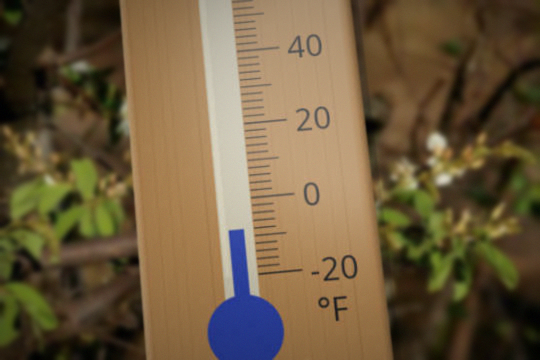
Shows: -8 °F
